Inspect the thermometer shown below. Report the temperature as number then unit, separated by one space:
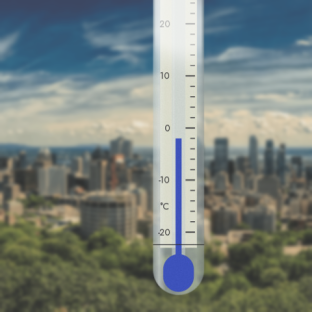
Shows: -2 °C
